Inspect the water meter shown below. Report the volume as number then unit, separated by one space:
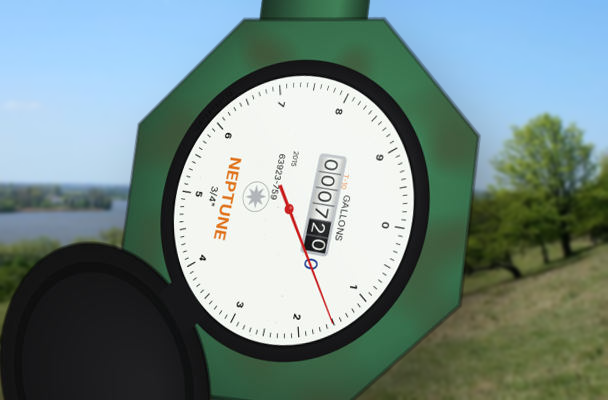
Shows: 7201.5 gal
